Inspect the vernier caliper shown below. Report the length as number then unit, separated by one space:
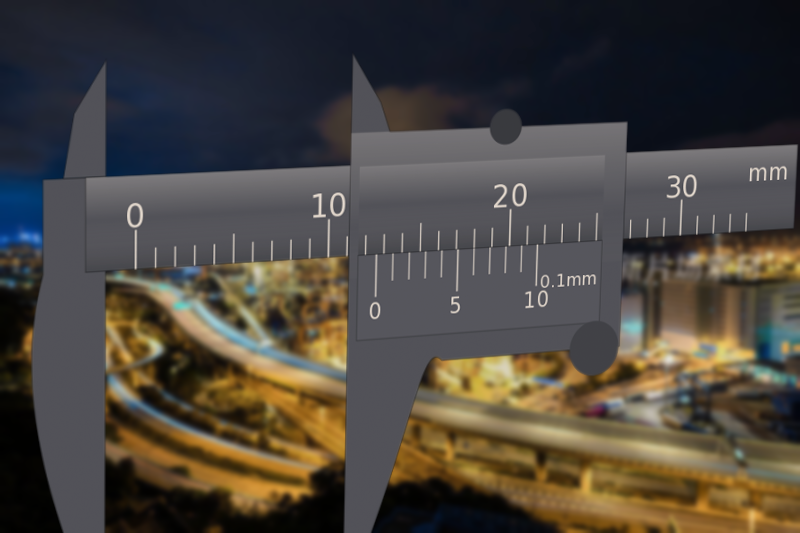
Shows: 12.6 mm
